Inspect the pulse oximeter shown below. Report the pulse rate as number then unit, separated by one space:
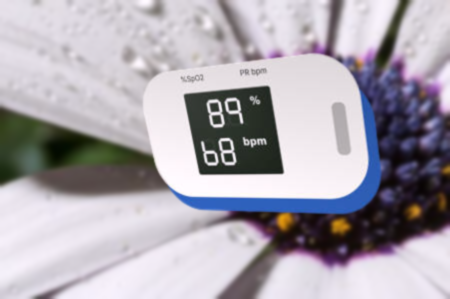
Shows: 68 bpm
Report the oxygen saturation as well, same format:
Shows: 89 %
